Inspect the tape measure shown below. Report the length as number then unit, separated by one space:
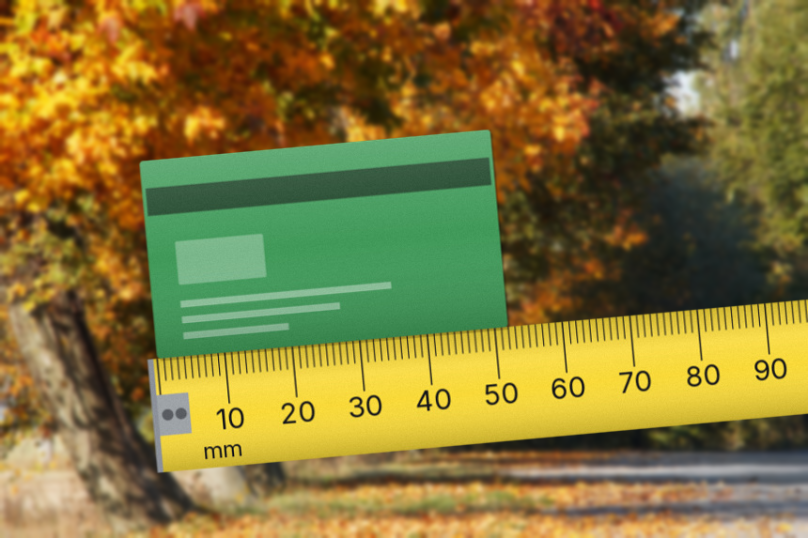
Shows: 52 mm
